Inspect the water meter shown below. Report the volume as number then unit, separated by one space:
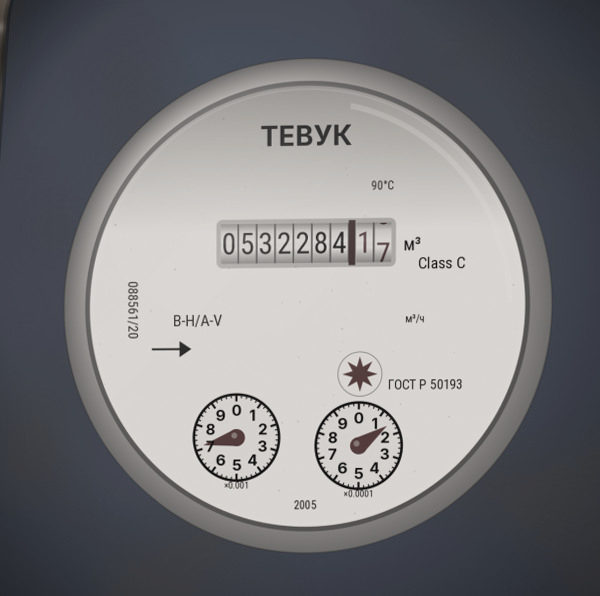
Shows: 532284.1671 m³
